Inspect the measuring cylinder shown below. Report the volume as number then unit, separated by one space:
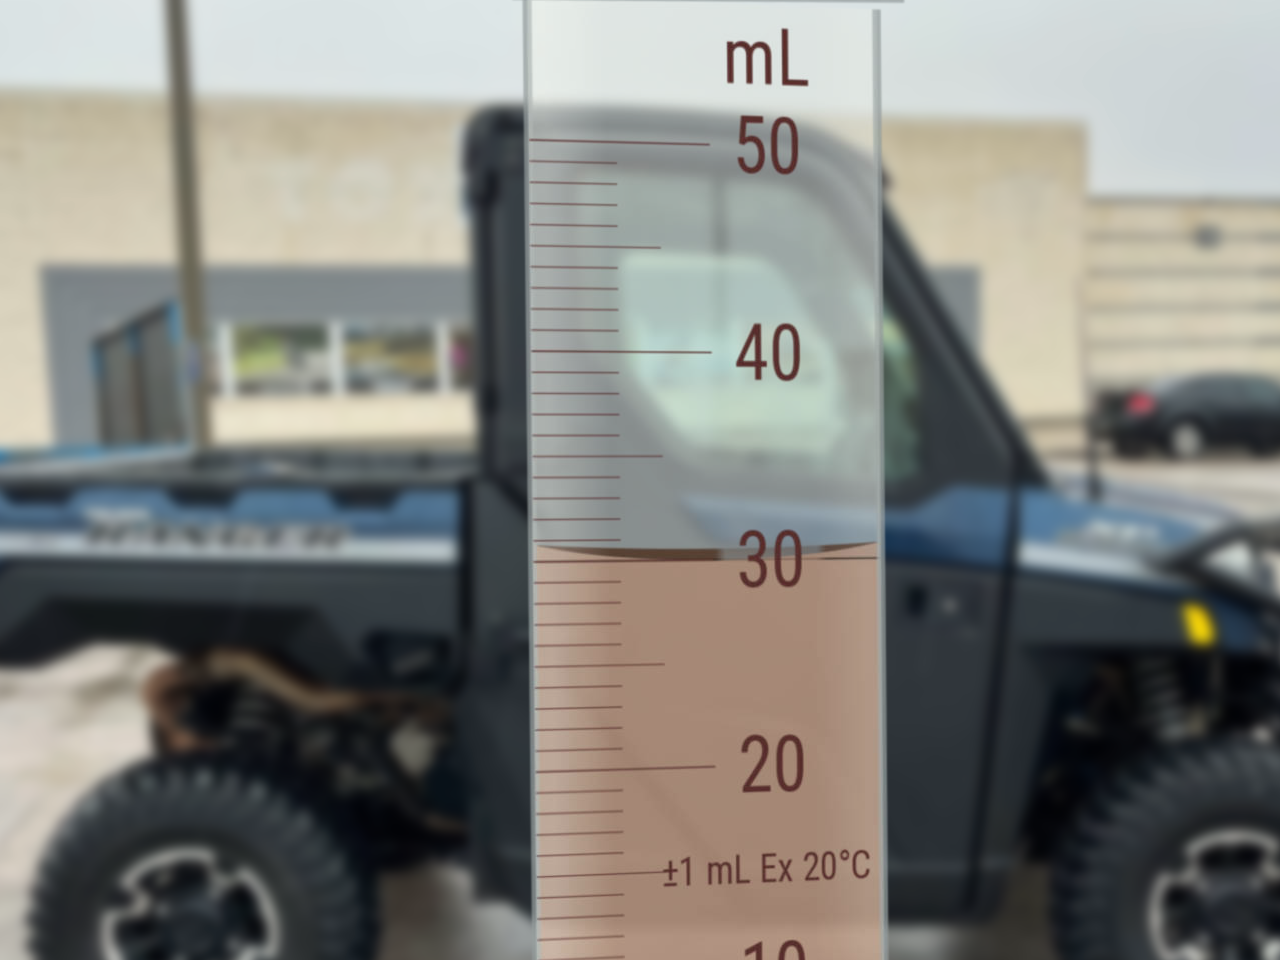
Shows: 30 mL
